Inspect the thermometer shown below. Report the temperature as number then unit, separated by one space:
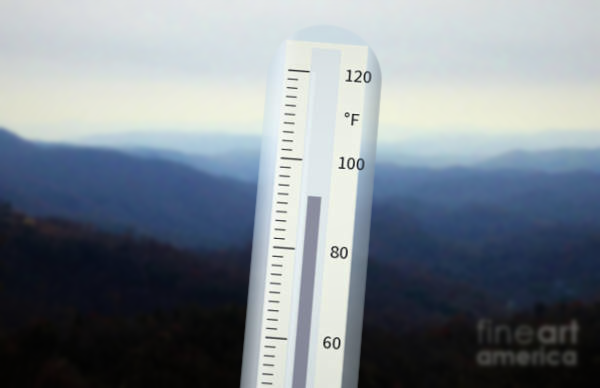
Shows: 92 °F
